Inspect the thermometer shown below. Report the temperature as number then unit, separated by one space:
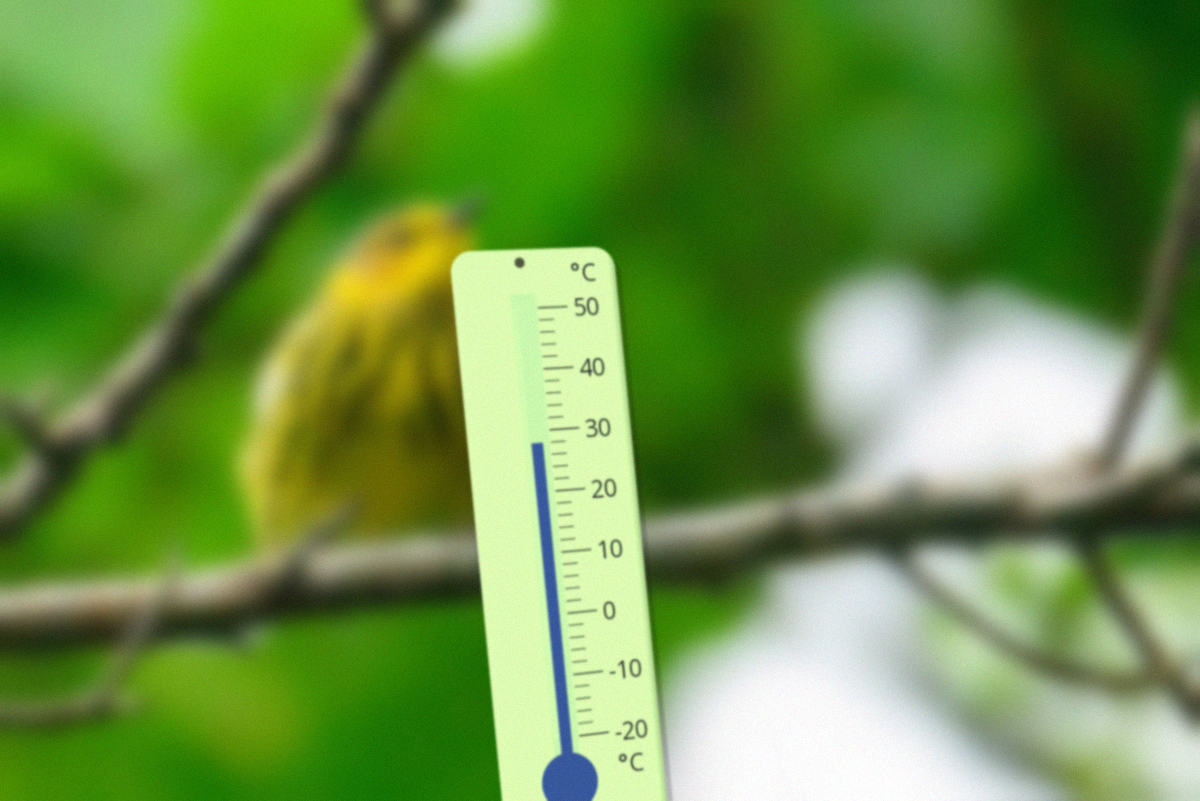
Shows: 28 °C
